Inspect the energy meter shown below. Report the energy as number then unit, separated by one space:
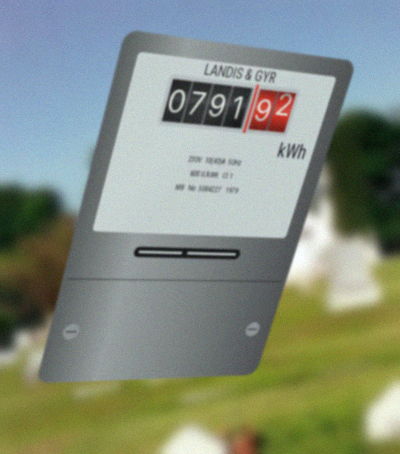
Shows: 791.92 kWh
